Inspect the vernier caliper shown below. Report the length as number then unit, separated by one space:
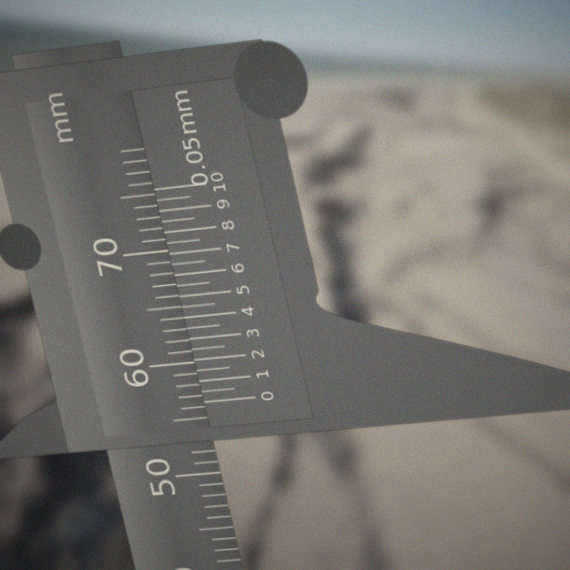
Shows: 56.4 mm
